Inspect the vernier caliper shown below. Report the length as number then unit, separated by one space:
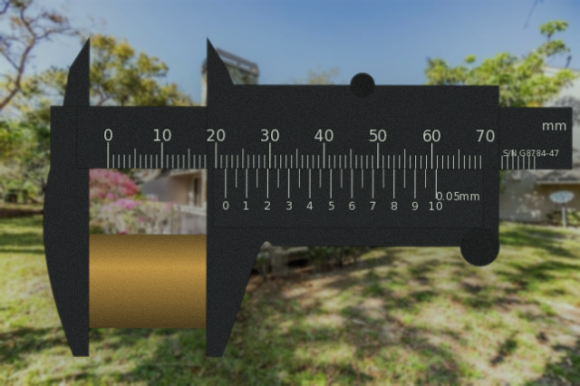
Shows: 21.8 mm
